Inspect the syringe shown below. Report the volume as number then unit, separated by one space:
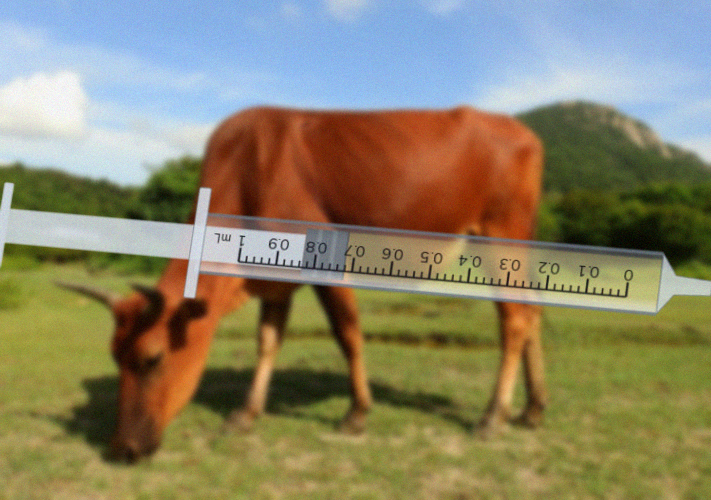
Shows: 0.72 mL
